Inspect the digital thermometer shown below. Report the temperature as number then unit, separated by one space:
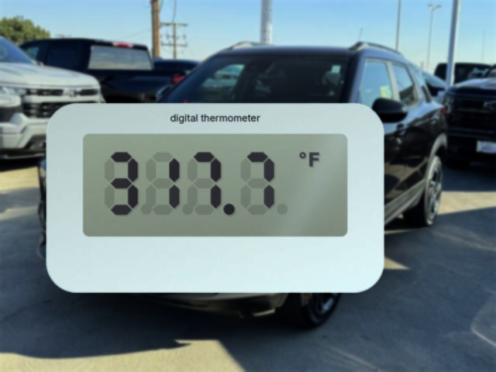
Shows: 317.7 °F
